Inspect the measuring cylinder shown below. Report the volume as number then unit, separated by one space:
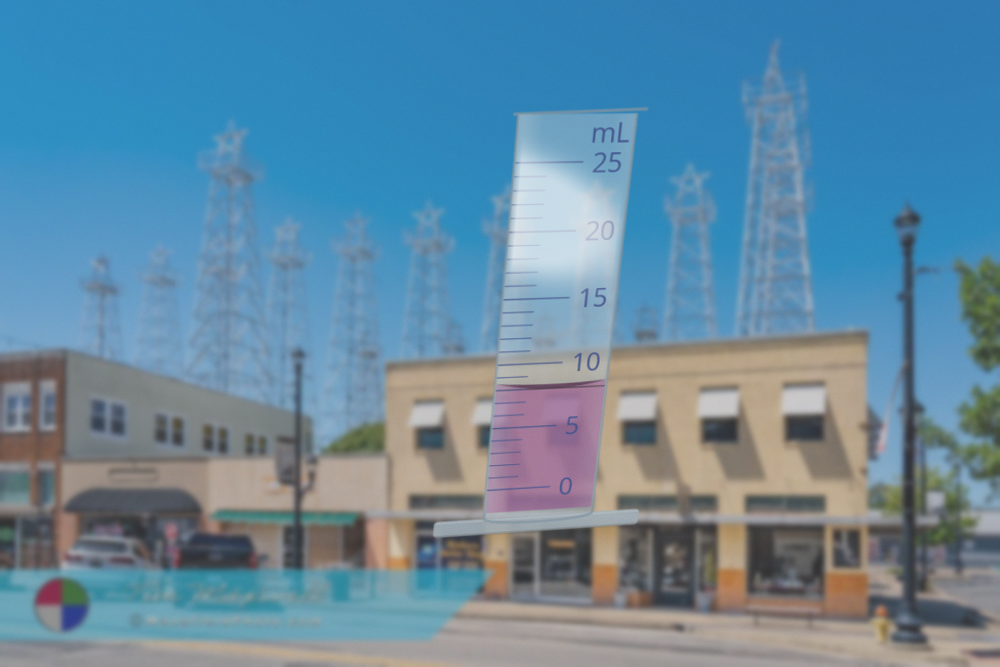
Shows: 8 mL
